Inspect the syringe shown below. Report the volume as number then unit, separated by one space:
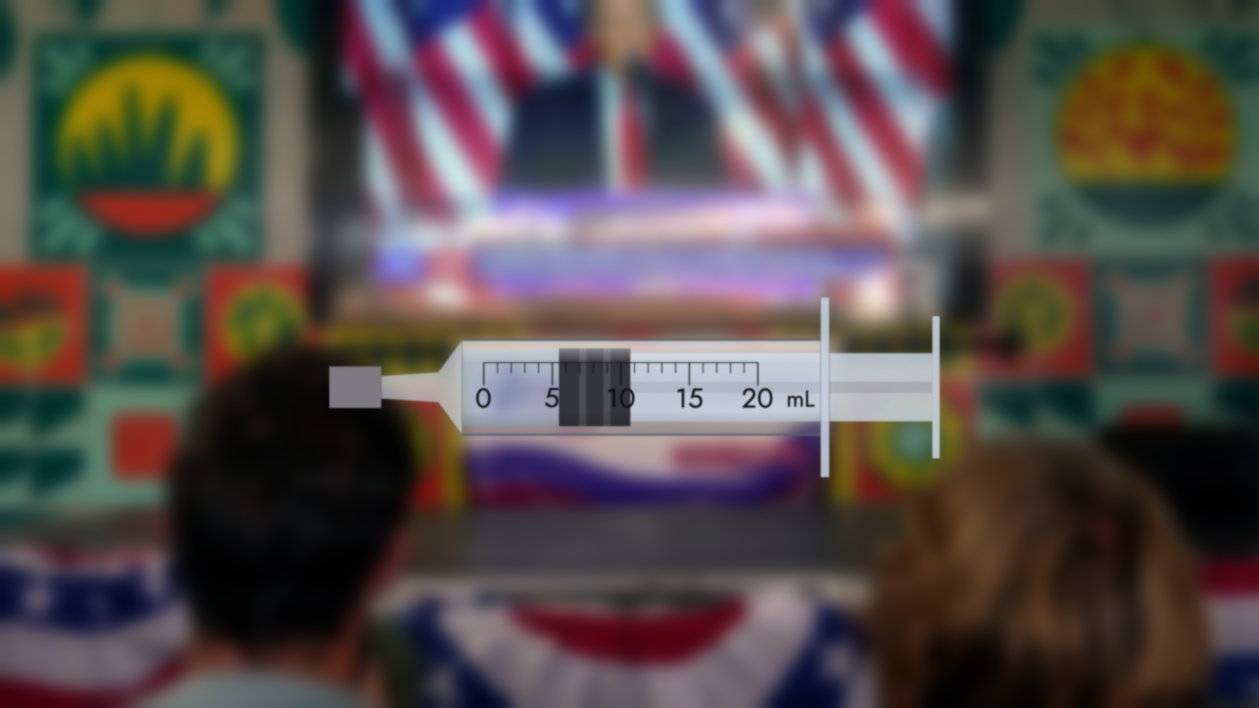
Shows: 5.5 mL
